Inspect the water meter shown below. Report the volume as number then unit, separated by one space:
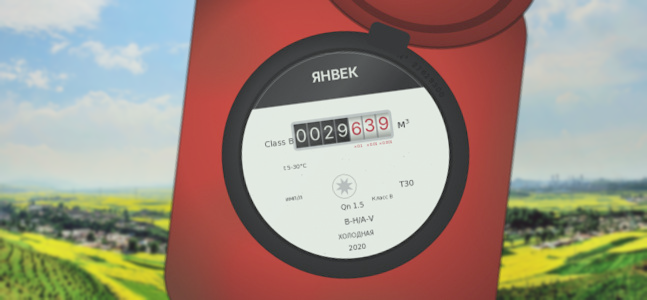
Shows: 29.639 m³
